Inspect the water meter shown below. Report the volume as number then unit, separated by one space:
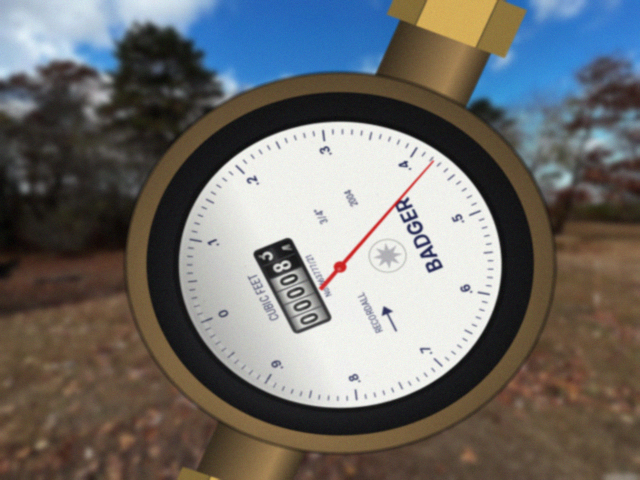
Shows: 83.42 ft³
